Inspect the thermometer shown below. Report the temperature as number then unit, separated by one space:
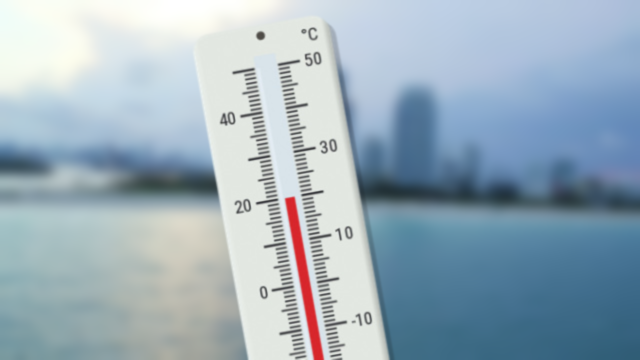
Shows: 20 °C
